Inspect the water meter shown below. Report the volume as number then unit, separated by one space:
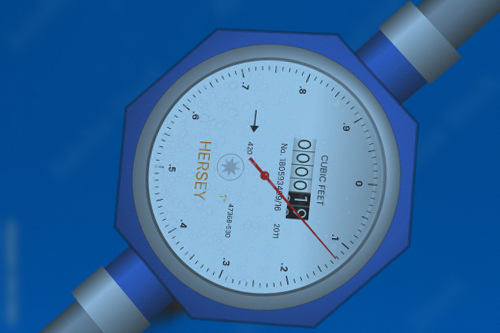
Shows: 19.12 ft³
